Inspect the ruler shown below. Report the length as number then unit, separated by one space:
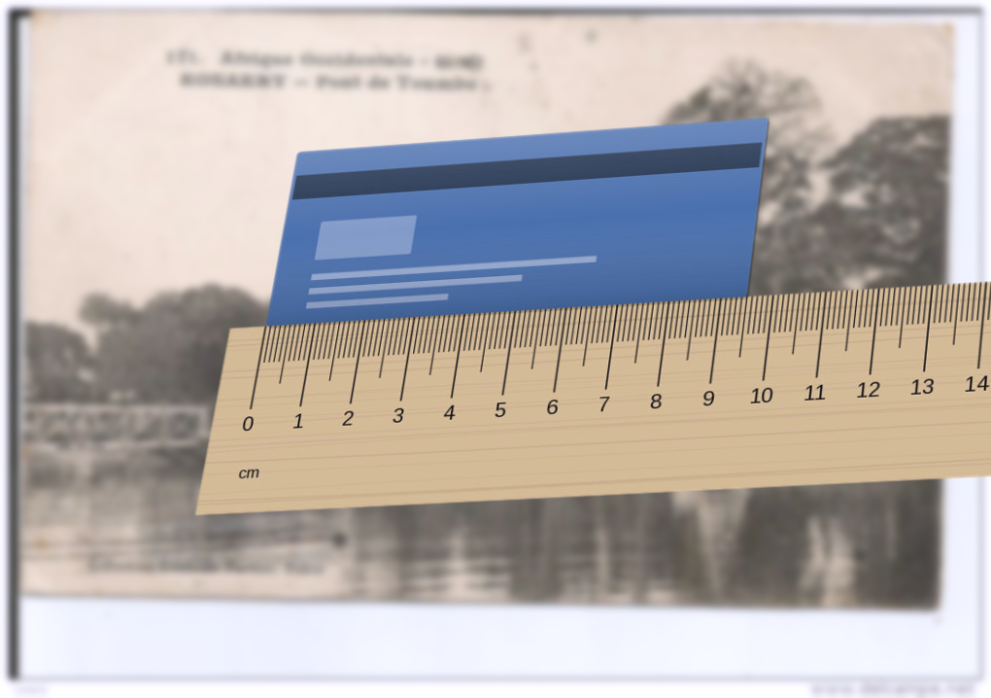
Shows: 9.5 cm
